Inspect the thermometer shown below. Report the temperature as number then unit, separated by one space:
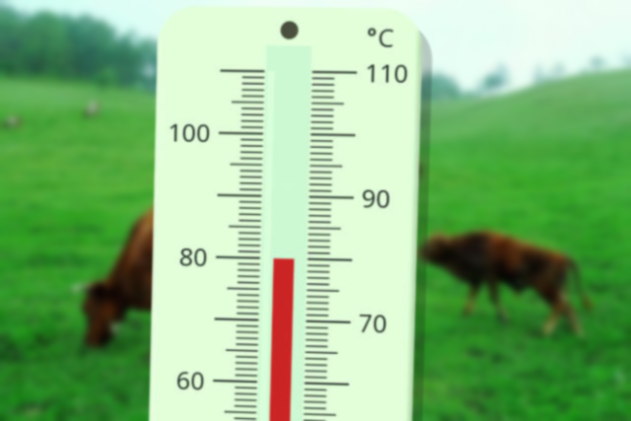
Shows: 80 °C
